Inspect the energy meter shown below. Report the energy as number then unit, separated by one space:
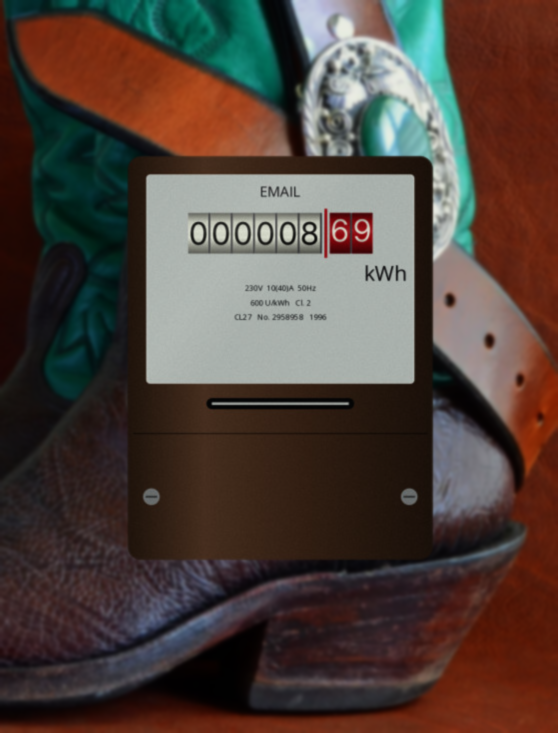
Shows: 8.69 kWh
